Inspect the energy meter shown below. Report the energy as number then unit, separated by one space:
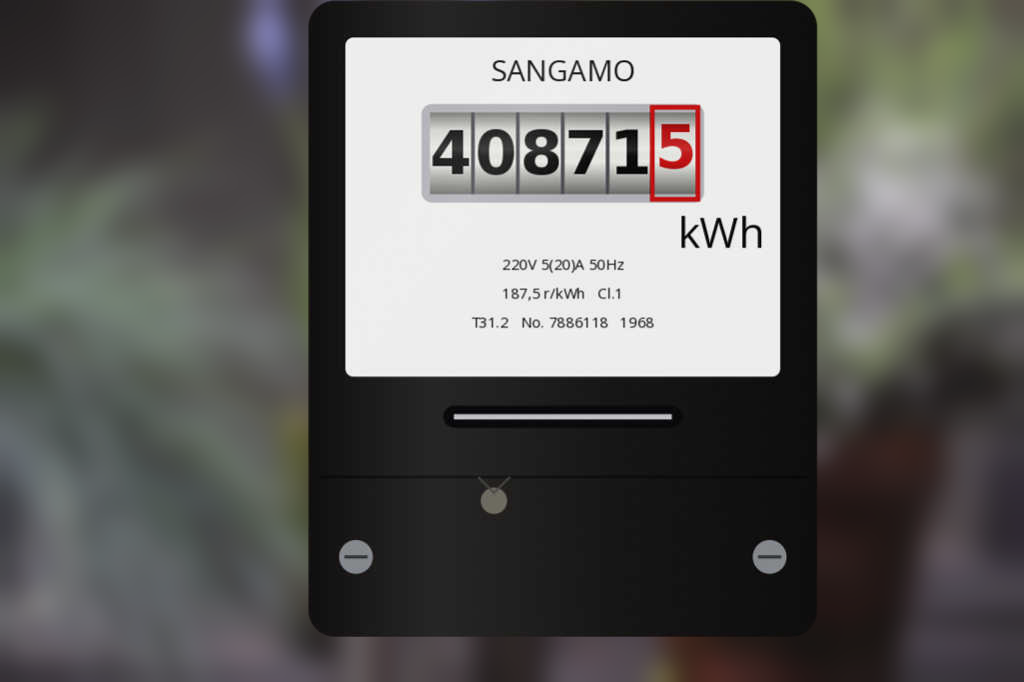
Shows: 40871.5 kWh
